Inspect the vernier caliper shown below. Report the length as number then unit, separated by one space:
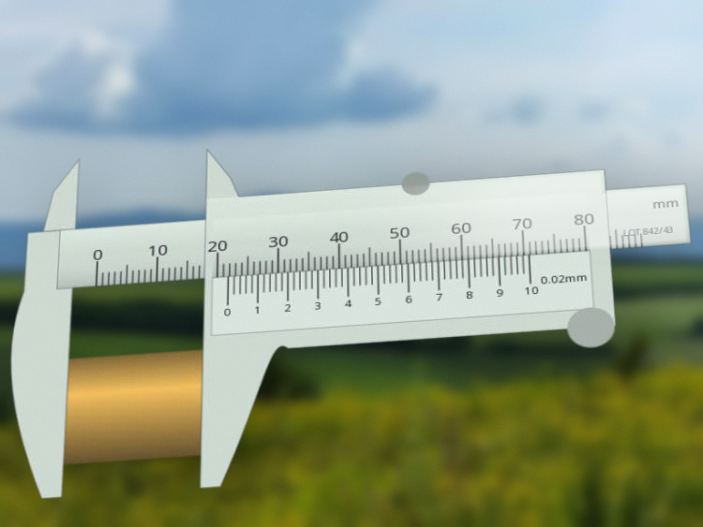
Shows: 21.8 mm
